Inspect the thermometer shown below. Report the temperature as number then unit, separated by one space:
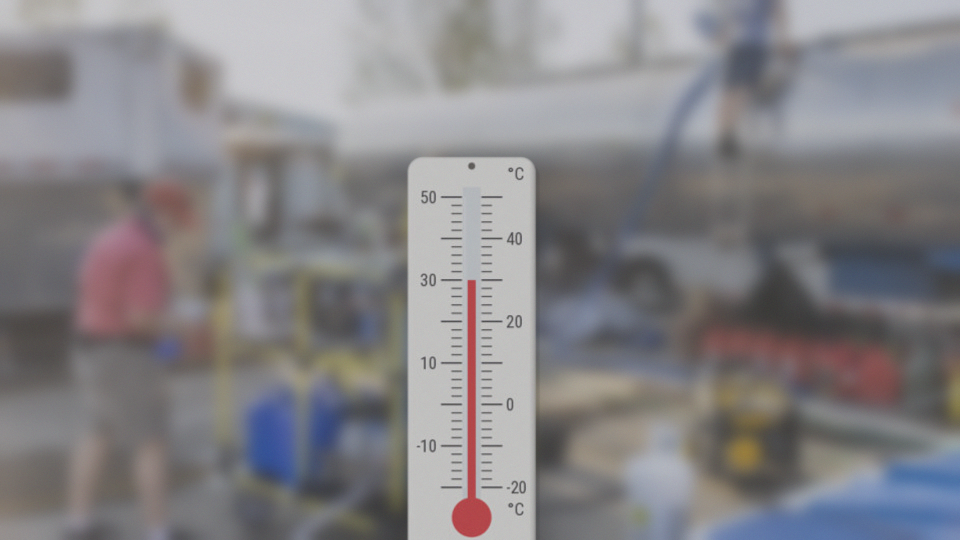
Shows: 30 °C
